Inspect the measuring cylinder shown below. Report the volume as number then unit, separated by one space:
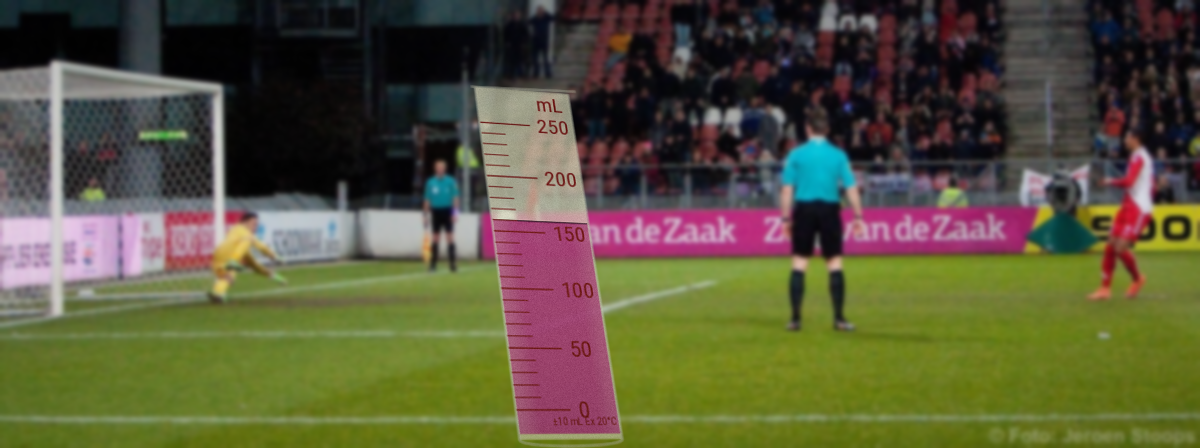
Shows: 160 mL
